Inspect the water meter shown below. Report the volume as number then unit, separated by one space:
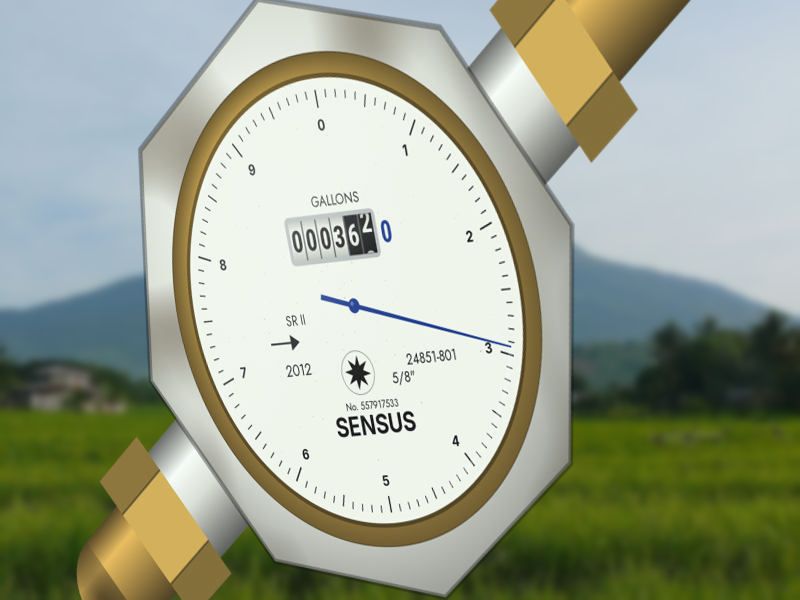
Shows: 3622.9 gal
